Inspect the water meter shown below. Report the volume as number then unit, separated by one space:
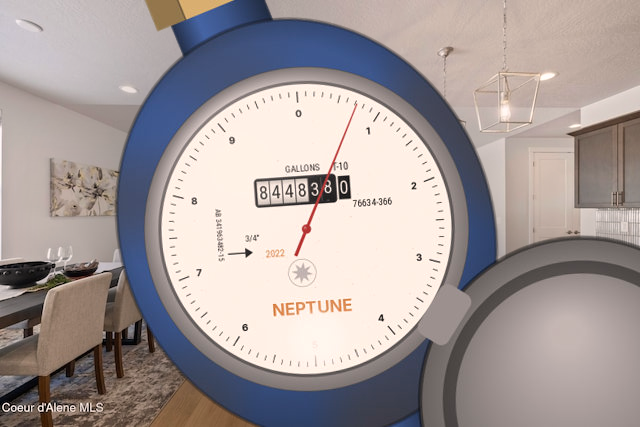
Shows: 8448380.7 gal
